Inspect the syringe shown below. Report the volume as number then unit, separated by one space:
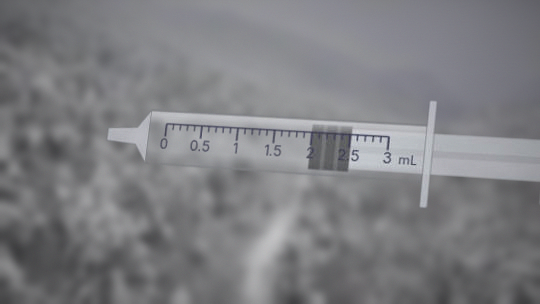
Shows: 2 mL
